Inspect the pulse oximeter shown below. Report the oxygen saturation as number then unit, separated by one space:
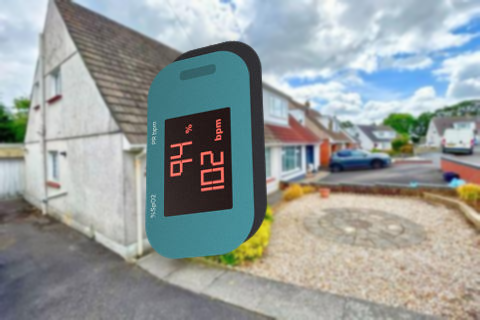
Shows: 94 %
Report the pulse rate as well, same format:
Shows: 102 bpm
